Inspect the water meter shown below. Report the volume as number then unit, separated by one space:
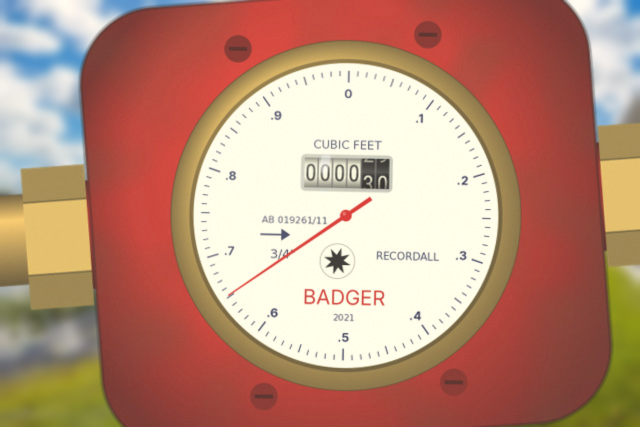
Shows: 29.65 ft³
